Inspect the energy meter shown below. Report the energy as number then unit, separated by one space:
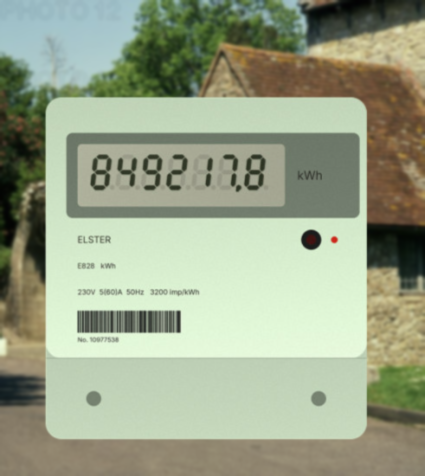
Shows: 849217.8 kWh
